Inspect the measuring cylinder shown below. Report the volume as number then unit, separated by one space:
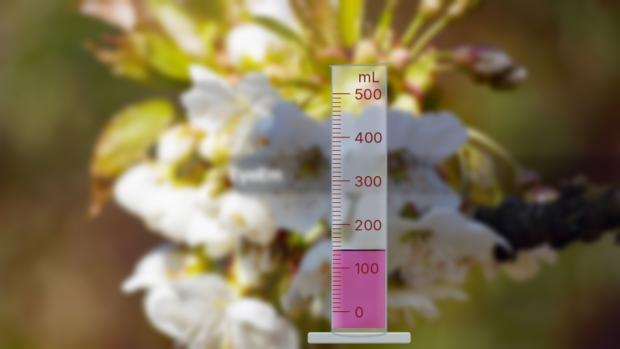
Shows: 140 mL
